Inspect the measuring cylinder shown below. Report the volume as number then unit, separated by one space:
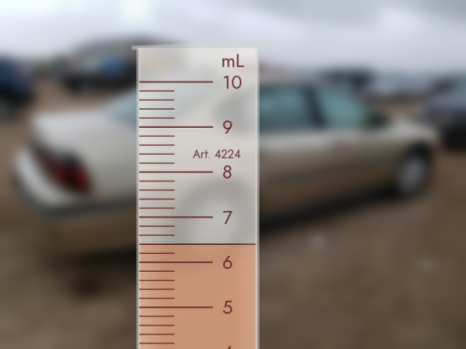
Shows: 6.4 mL
